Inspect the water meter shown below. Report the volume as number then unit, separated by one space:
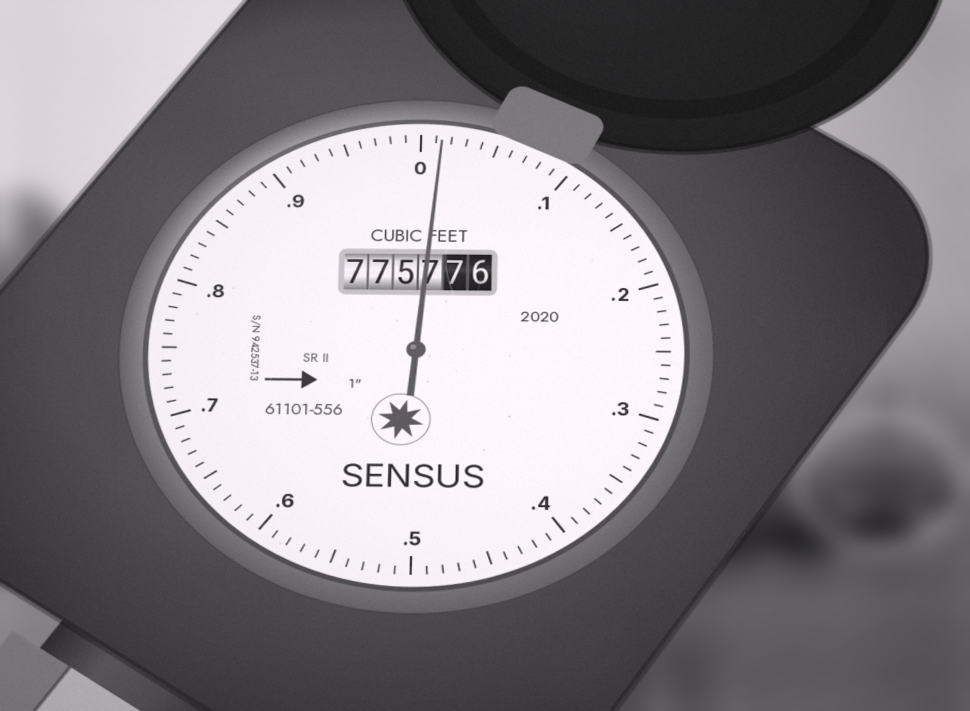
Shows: 775776.01 ft³
